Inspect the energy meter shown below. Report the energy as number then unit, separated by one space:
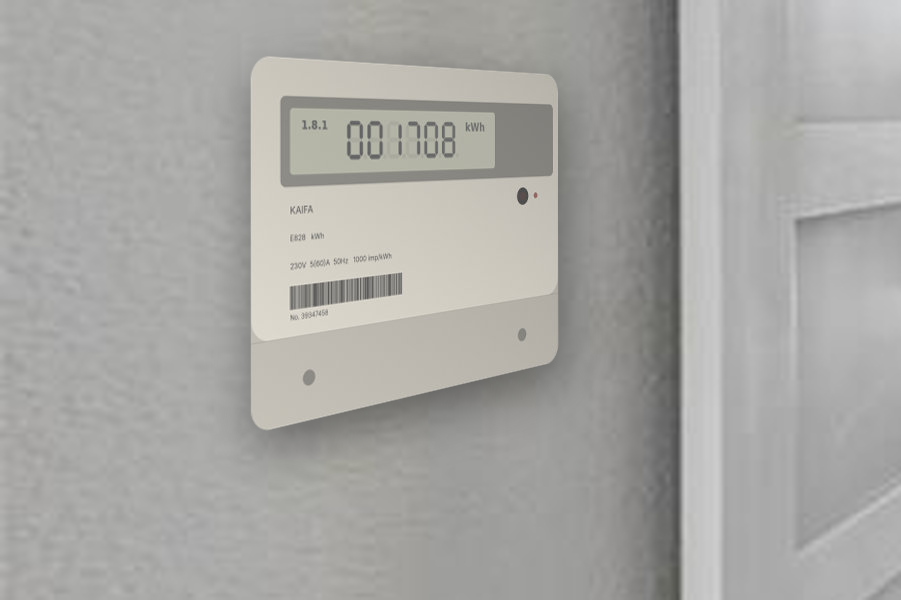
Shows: 1708 kWh
